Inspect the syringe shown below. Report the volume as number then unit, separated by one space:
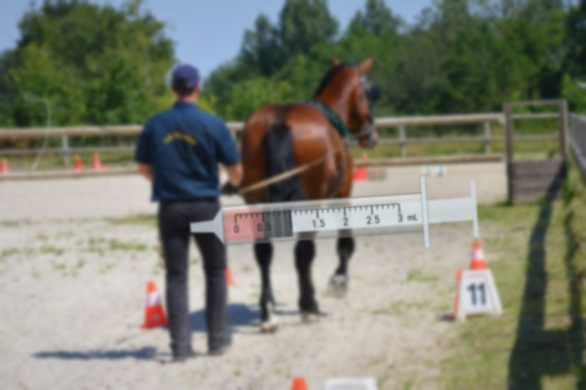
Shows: 0.5 mL
